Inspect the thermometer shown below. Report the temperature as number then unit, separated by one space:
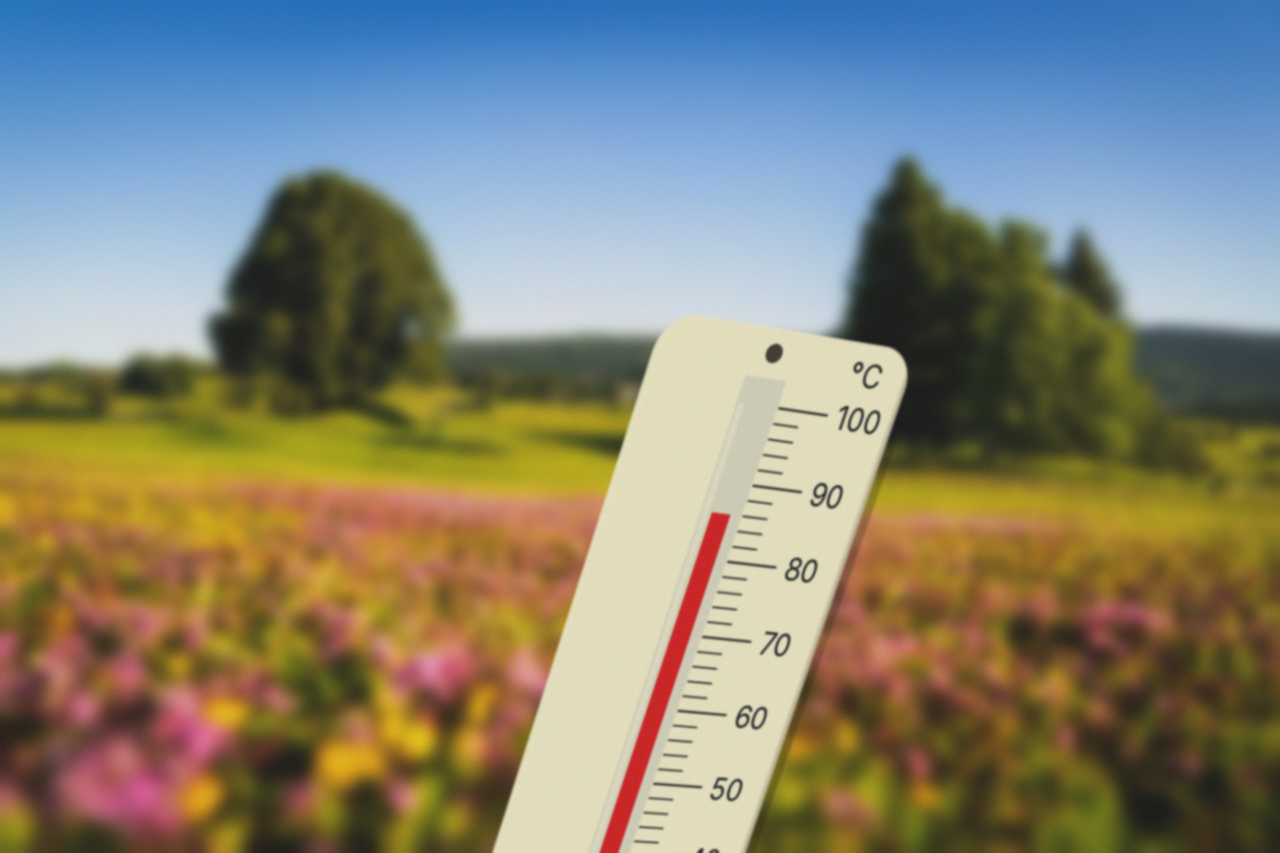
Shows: 86 °C
